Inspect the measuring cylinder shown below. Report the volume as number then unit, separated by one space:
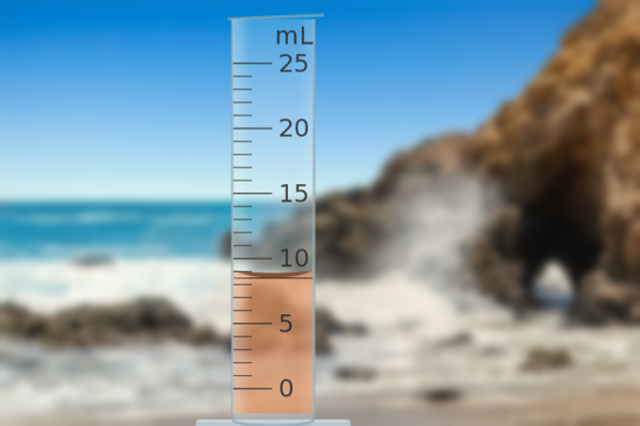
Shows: 8.5 mL
